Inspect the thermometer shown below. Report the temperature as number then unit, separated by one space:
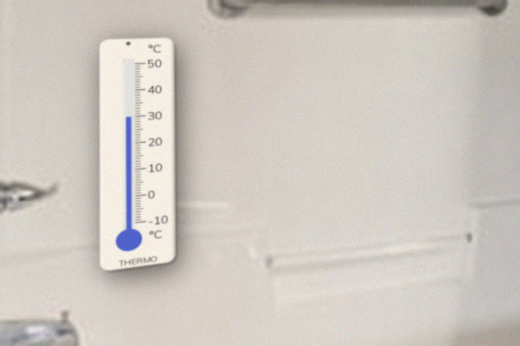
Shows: 30 °C
